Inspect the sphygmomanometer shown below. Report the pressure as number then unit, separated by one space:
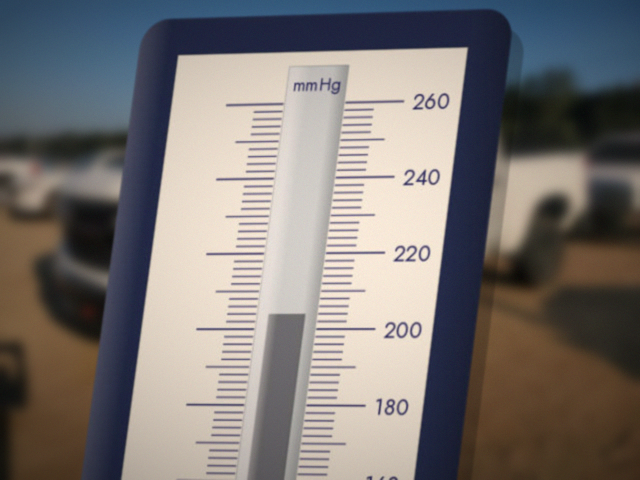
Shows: 204 mmHg
